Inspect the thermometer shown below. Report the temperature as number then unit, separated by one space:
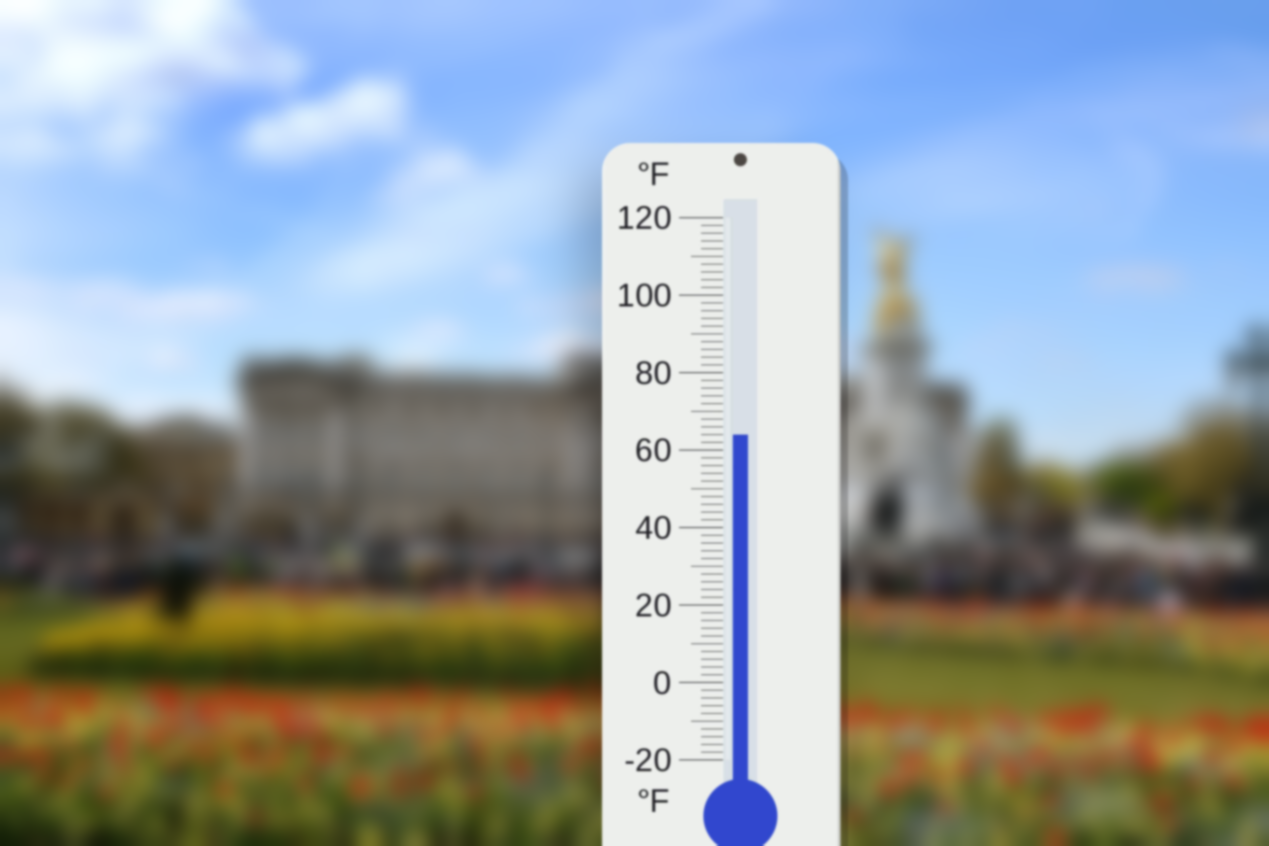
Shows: 64 °F
